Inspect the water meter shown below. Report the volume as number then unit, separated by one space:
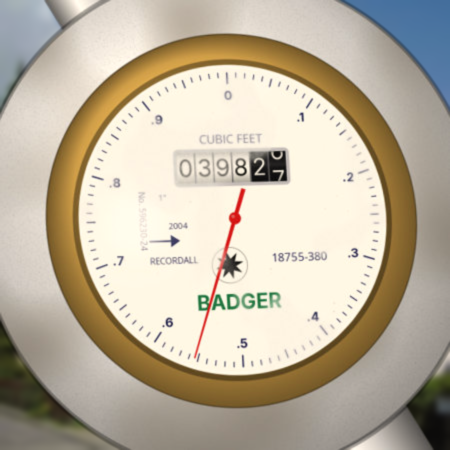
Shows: 39826.55 ft³
